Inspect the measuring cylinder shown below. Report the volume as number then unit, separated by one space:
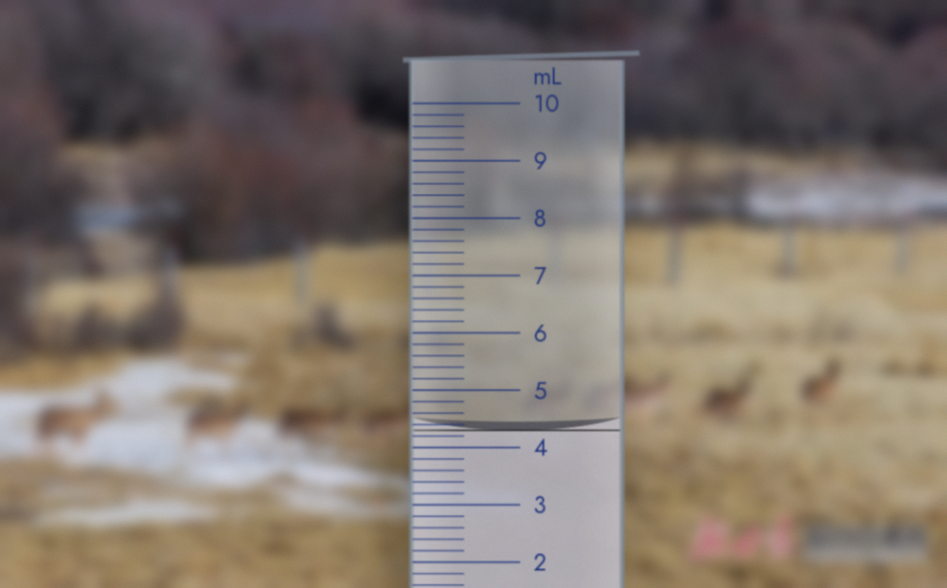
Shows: 4.3 mL
